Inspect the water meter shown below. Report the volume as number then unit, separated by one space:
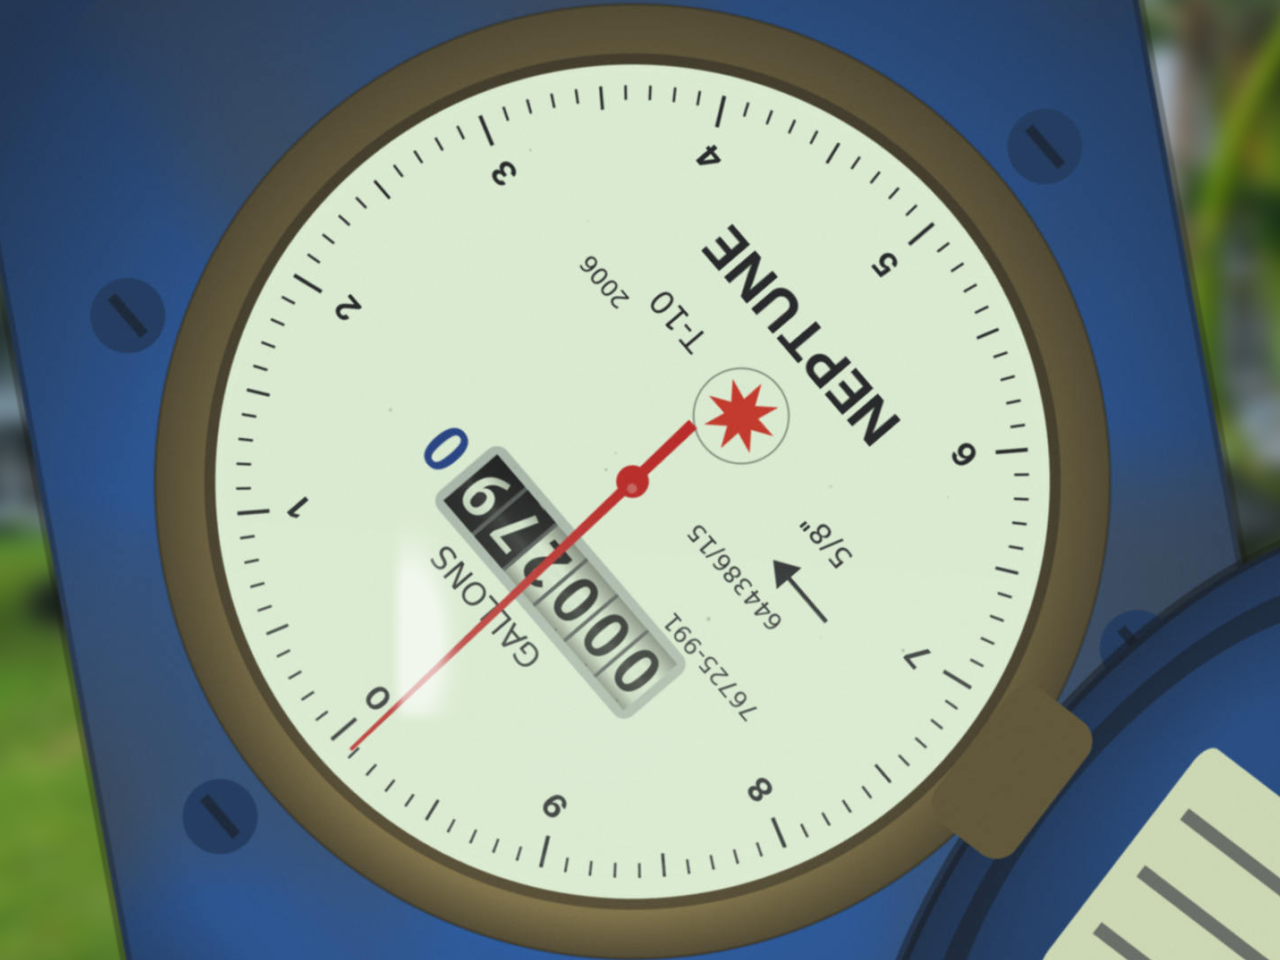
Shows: 2789.9 gal
